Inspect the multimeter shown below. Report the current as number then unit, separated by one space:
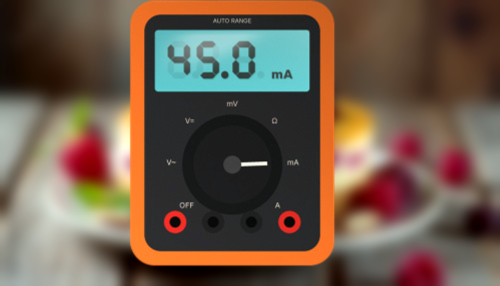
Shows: 45.0 mA
